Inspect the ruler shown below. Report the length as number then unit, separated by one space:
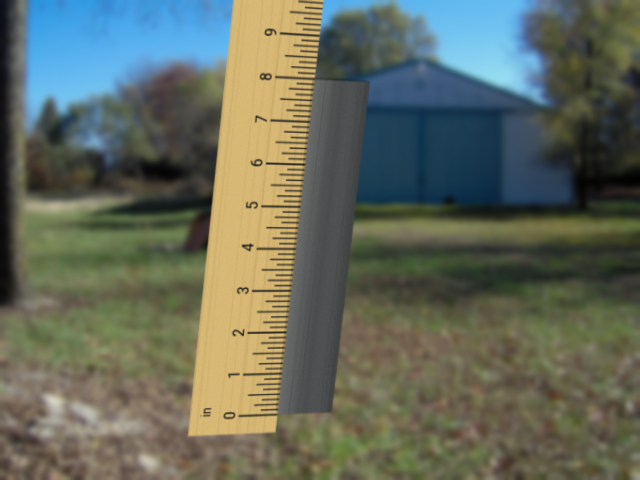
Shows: 8 in
